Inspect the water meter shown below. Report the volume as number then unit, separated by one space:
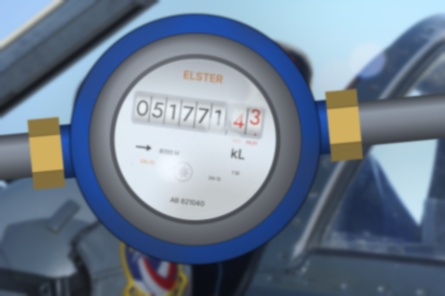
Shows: 51771.43 kL
